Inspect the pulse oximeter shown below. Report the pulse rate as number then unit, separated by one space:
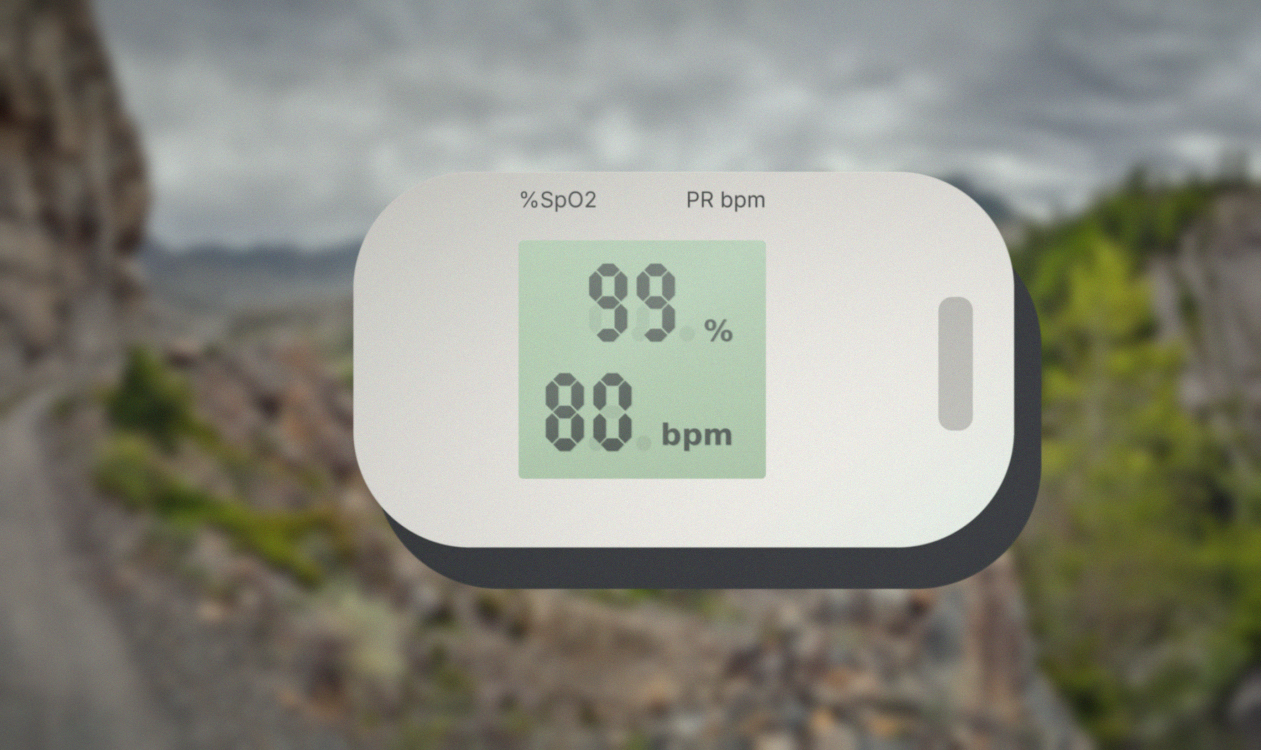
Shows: 80 bpm
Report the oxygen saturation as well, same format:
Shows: 99 %
